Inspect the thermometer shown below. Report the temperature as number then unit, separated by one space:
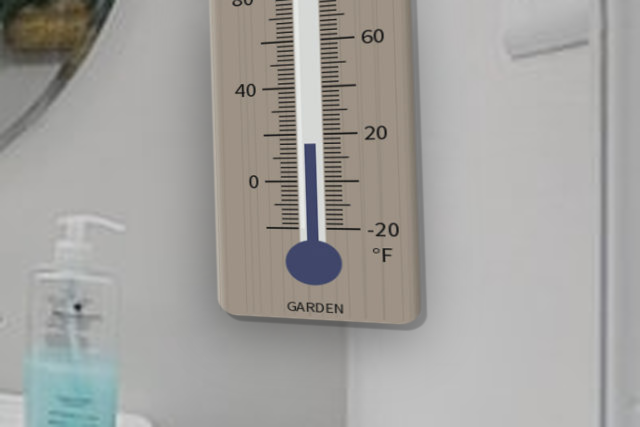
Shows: 16 °F
